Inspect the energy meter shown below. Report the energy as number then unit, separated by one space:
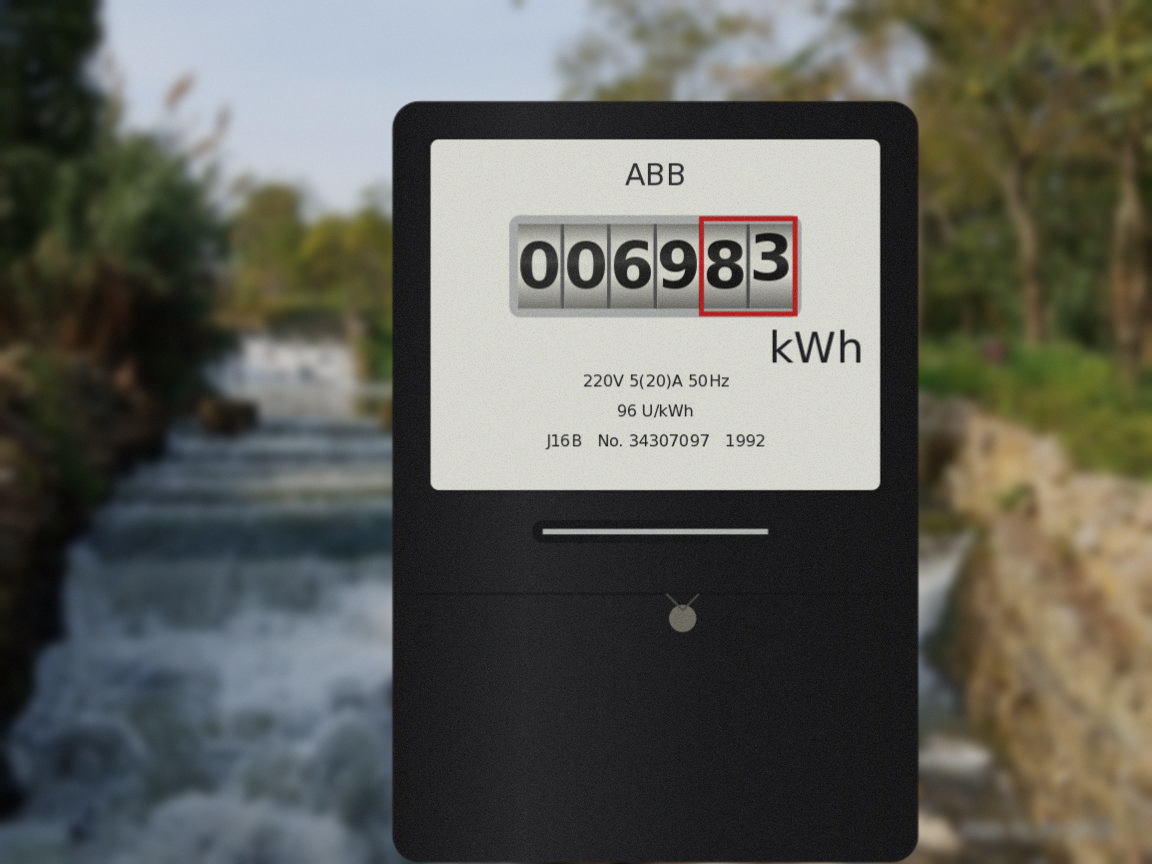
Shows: 69.83 kWh
